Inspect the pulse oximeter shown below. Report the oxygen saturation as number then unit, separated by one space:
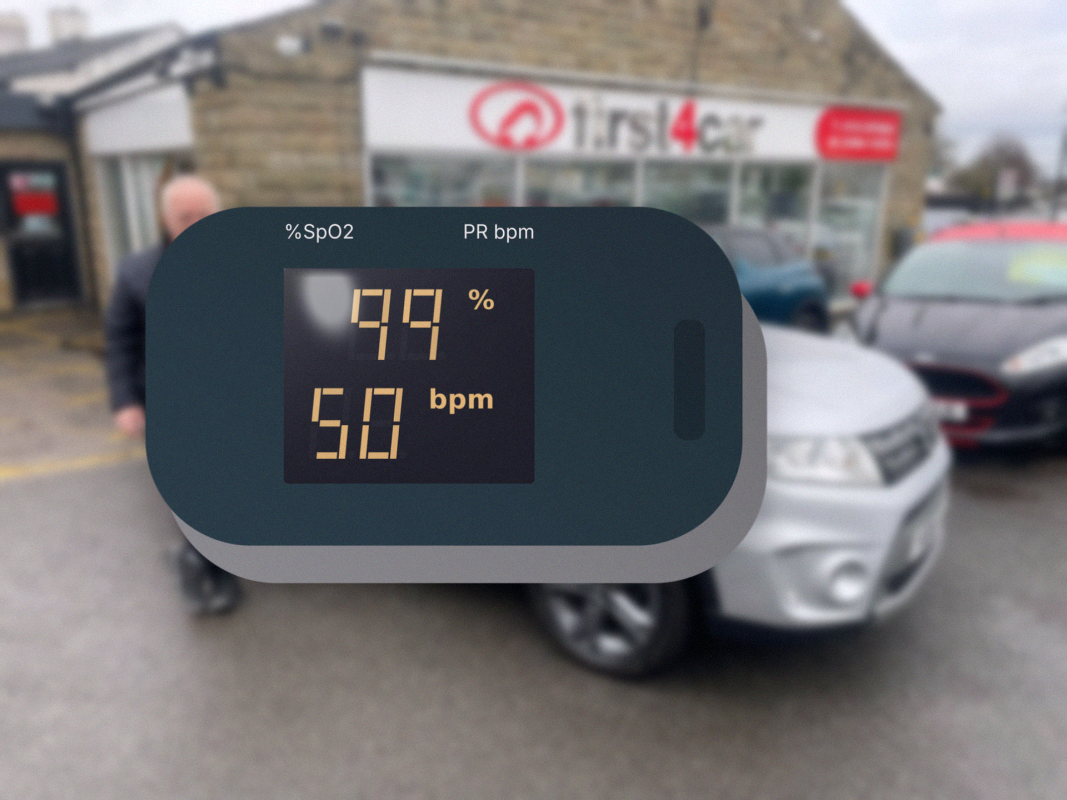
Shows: 99 %
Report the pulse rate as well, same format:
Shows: 50 bpm
